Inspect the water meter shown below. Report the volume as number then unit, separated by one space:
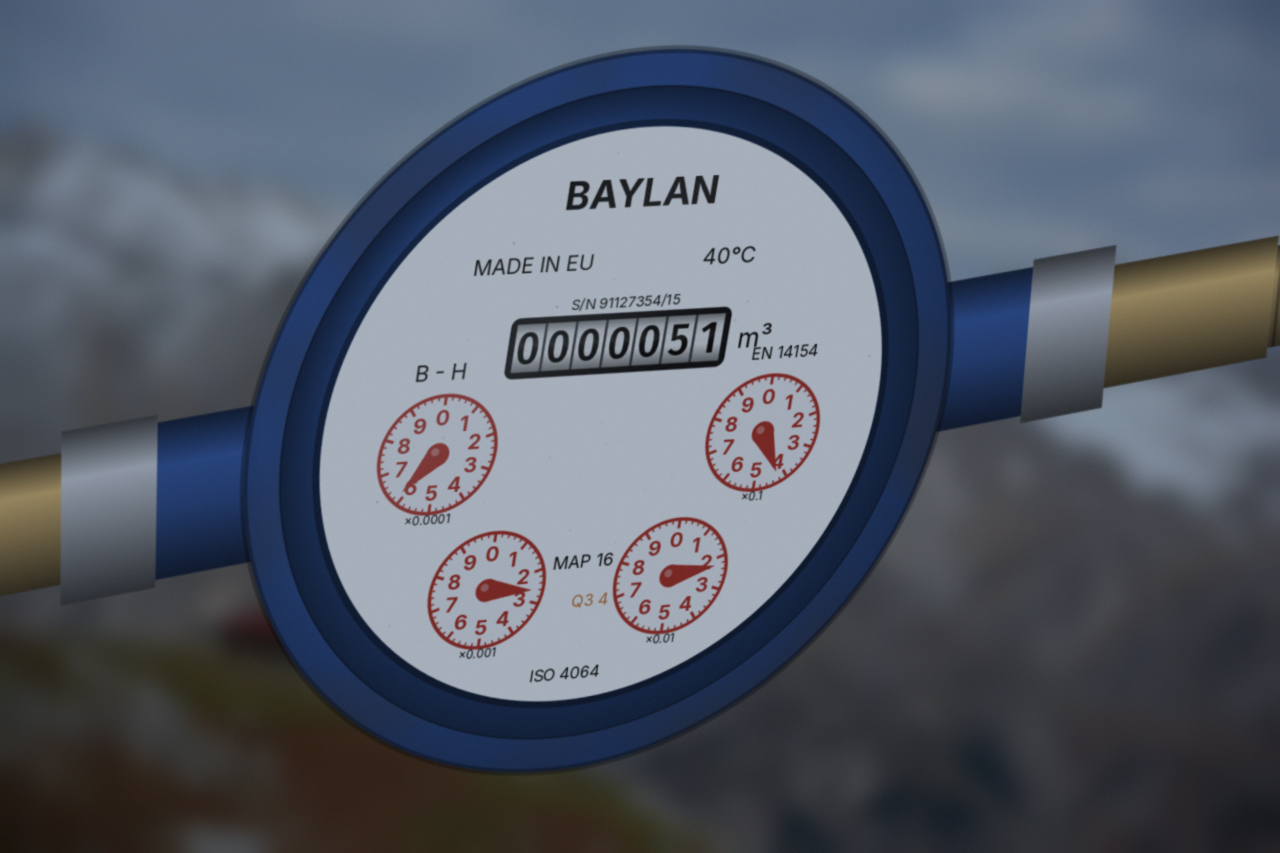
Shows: 51.4226 m³
